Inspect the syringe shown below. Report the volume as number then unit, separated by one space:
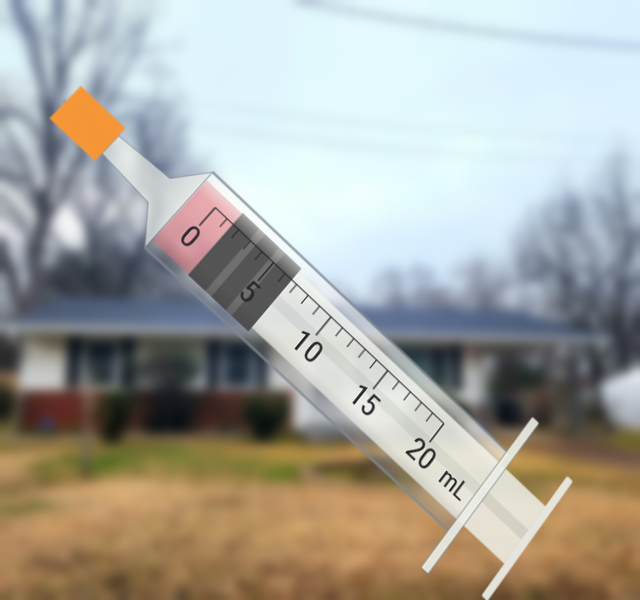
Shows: 1.5 mL
